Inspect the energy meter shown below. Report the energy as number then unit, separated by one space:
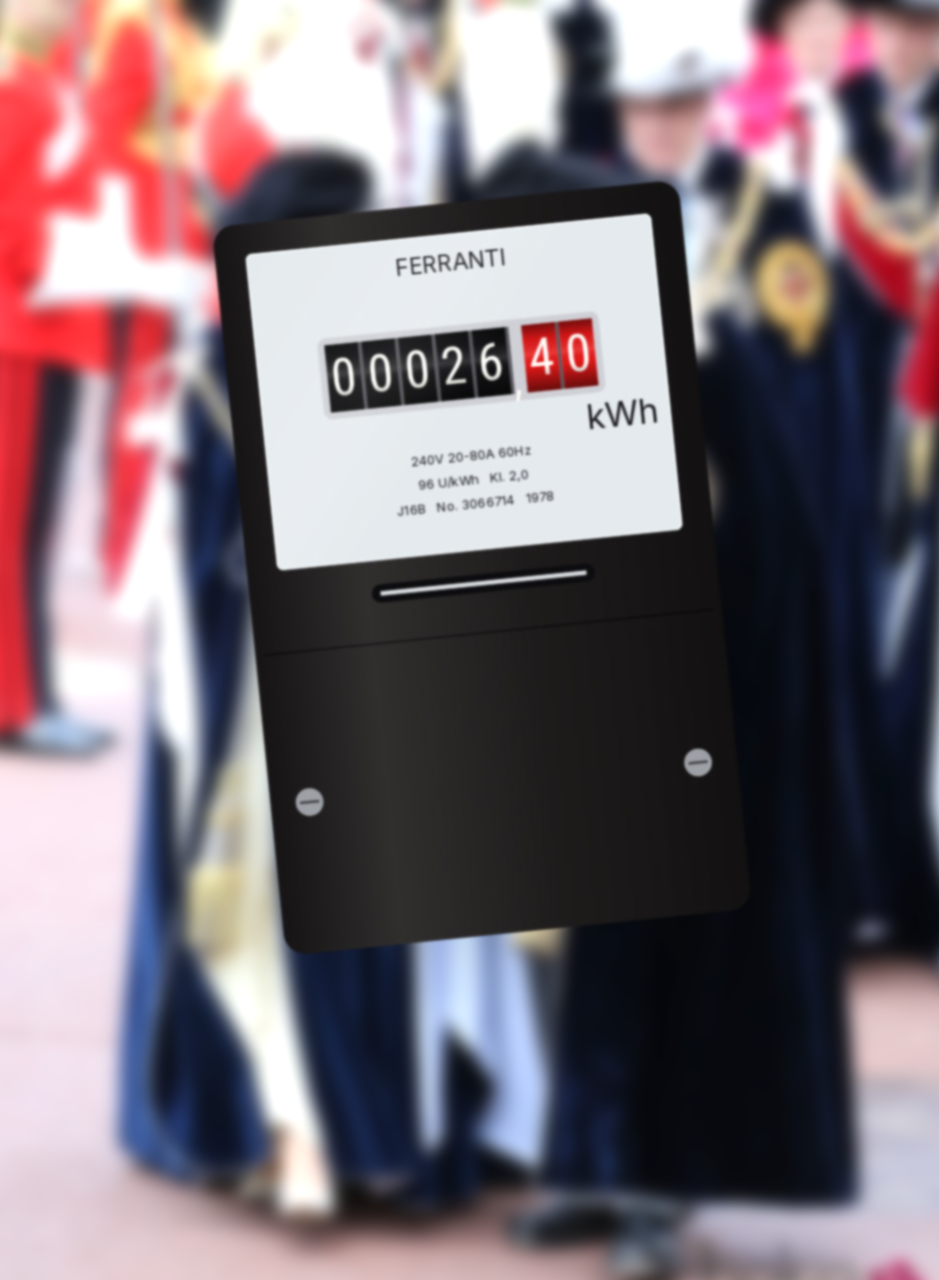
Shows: 26.40 kWh
